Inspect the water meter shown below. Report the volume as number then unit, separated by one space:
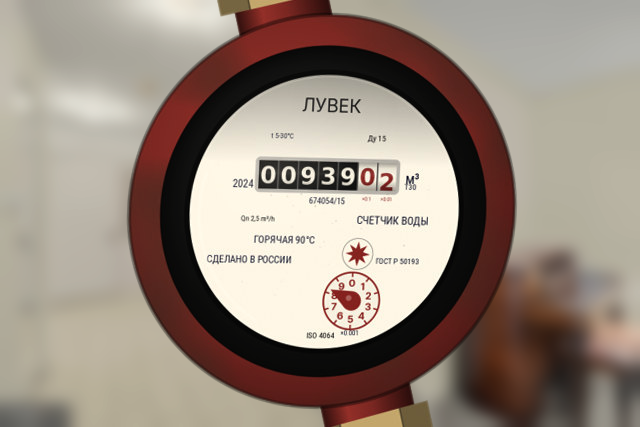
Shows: 939.018 m³
